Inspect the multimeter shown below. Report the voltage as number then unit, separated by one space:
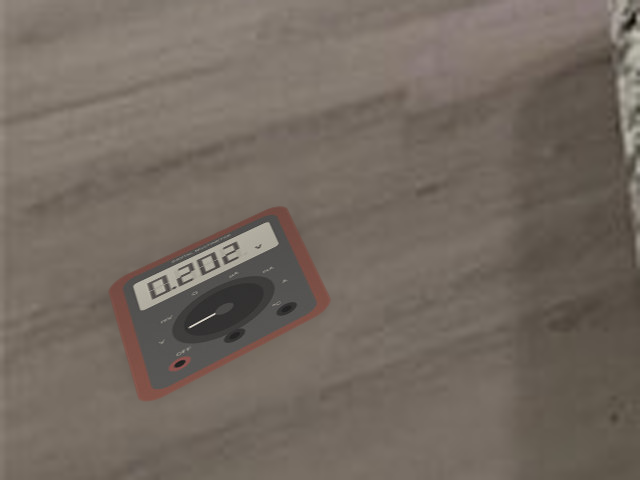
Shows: 0.202 V
